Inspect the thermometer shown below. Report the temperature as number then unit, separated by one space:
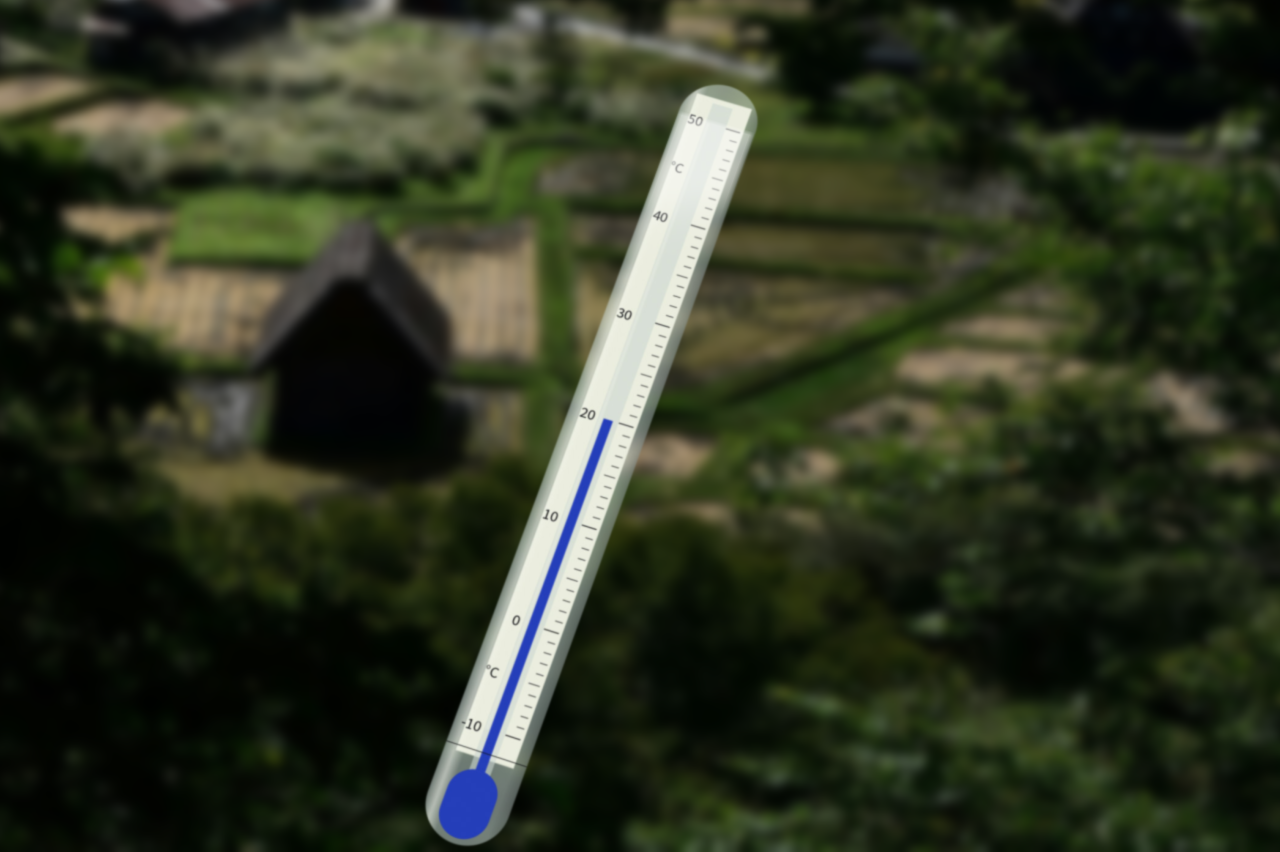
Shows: 20 °C
